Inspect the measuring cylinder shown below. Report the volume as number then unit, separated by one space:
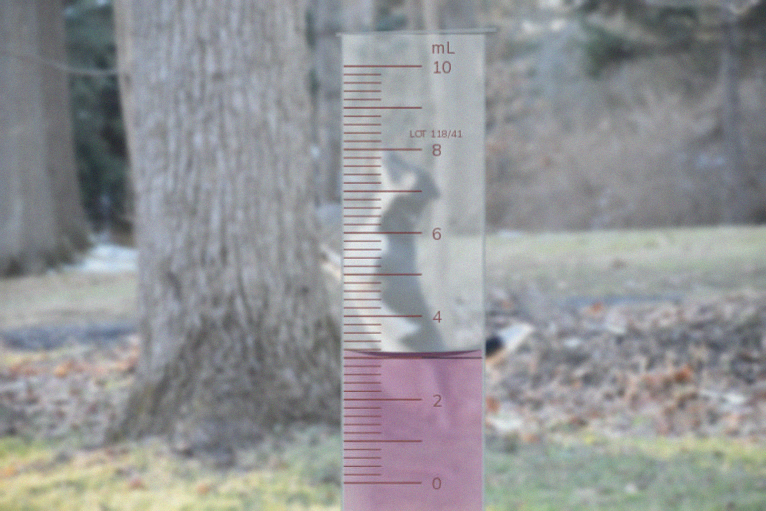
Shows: 3 mL
